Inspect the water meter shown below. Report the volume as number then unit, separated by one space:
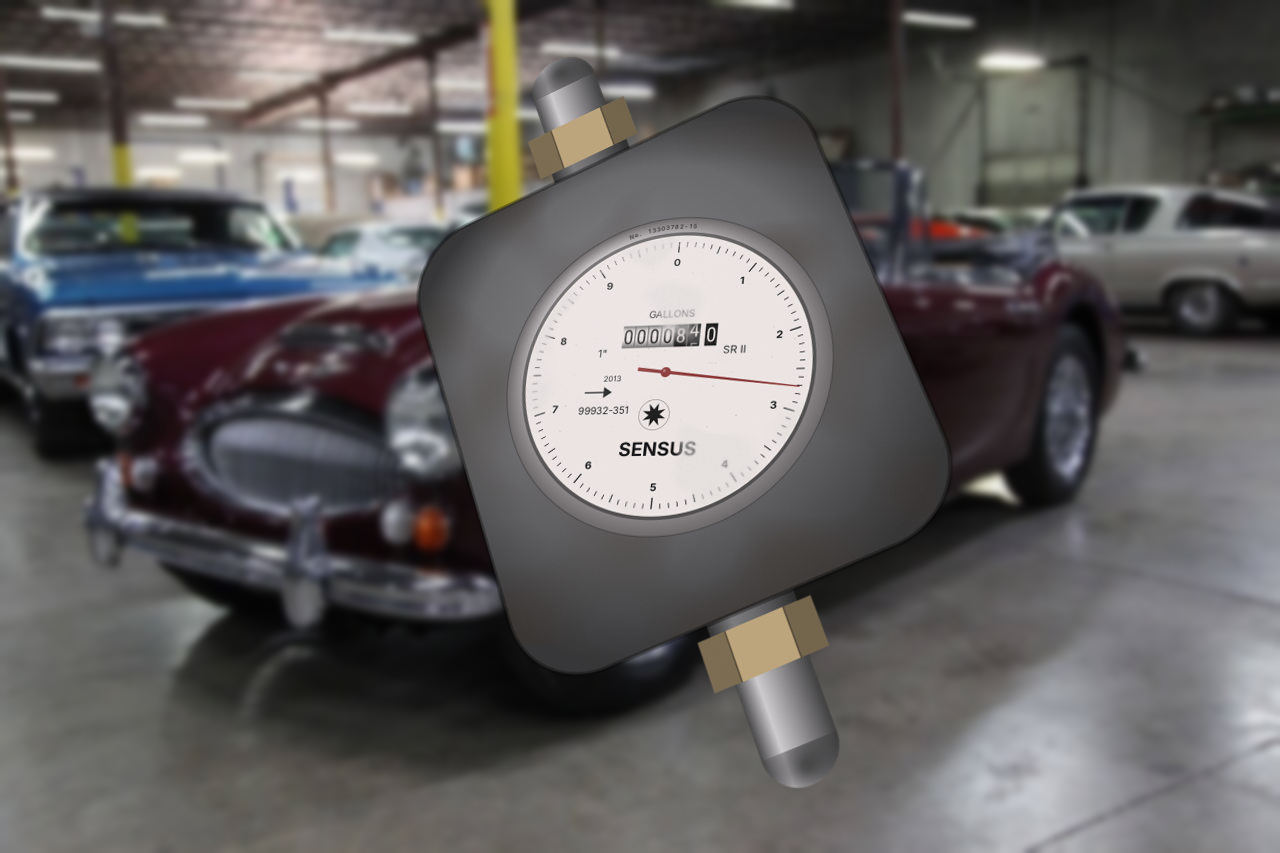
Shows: 842.7 gal
